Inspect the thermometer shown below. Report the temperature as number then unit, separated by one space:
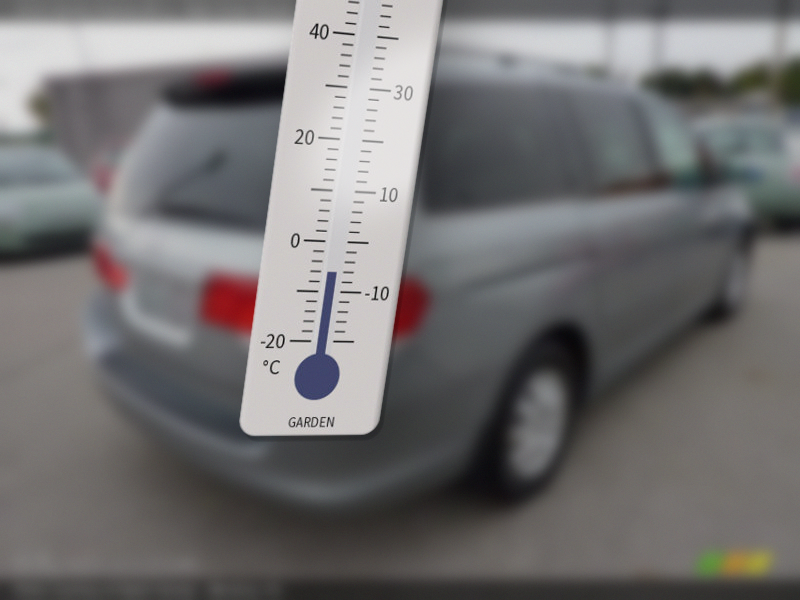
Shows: -6 °C
